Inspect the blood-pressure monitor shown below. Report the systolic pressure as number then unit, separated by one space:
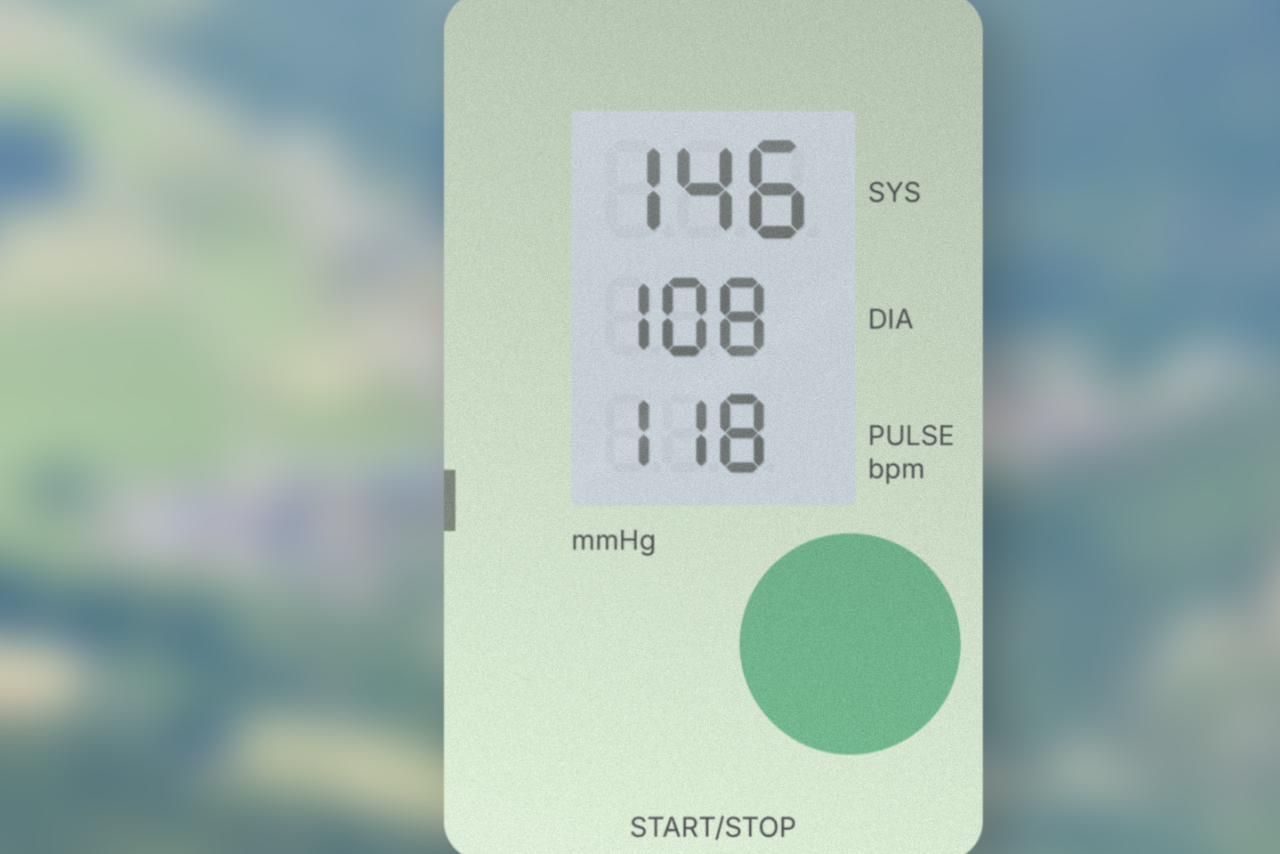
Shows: 146 mmHg
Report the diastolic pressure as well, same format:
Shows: 108 mmHg
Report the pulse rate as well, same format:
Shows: 118 bpm
